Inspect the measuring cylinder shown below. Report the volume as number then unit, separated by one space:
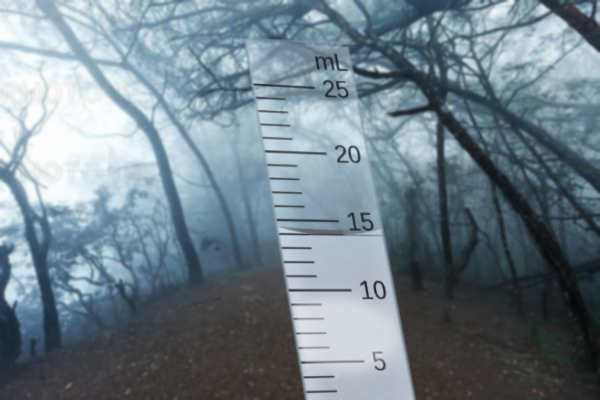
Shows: 14 mL
